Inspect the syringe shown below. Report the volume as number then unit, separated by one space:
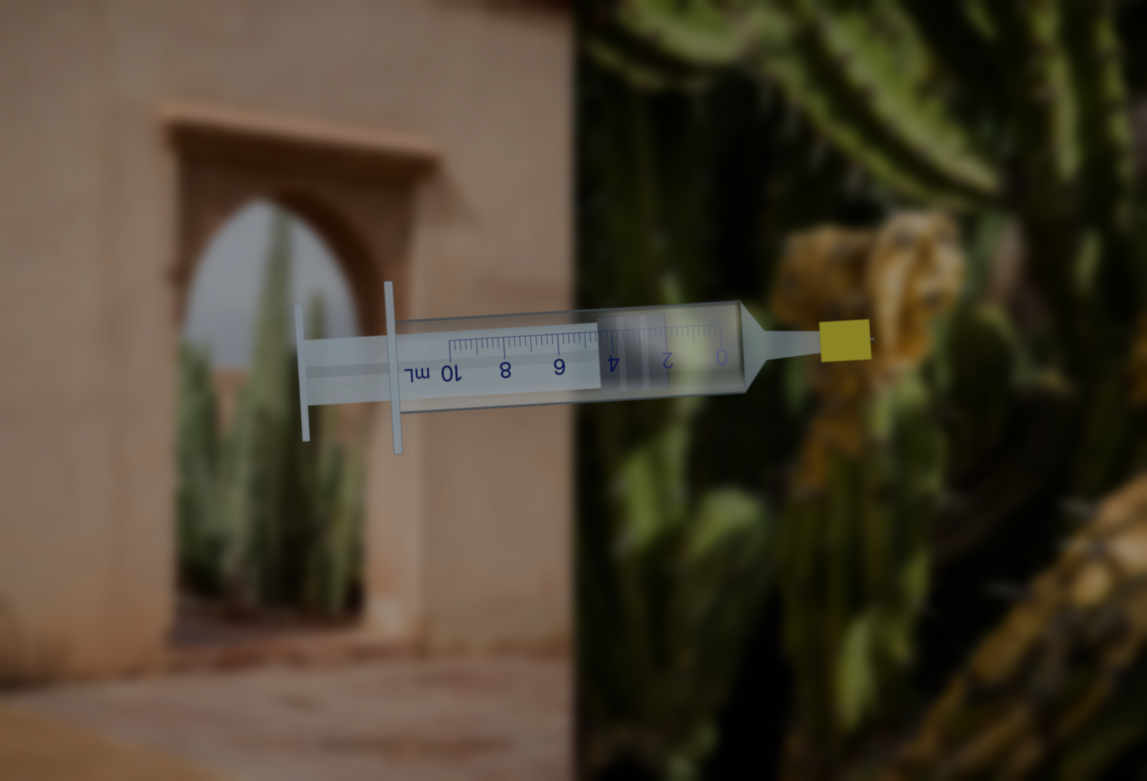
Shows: 2 mL
